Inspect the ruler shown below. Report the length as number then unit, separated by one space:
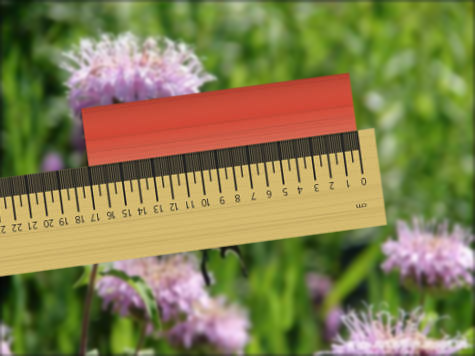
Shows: 17 cm
